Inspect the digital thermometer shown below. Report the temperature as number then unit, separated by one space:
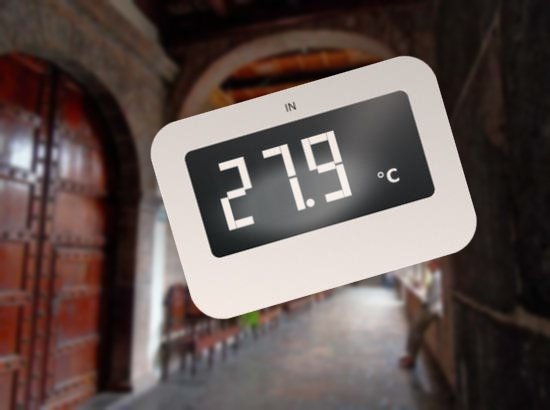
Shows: 27.9 °C
